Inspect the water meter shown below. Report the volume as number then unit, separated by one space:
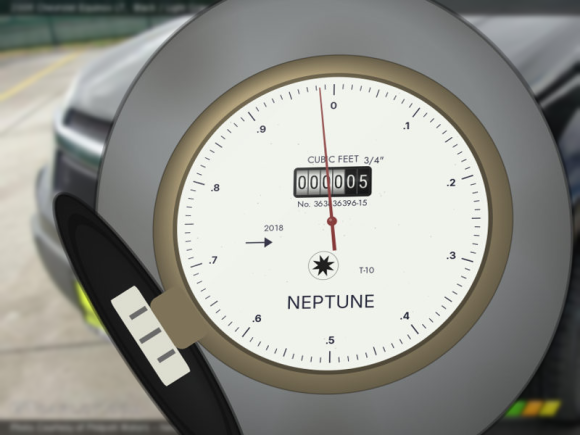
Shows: 4.98 ft³
